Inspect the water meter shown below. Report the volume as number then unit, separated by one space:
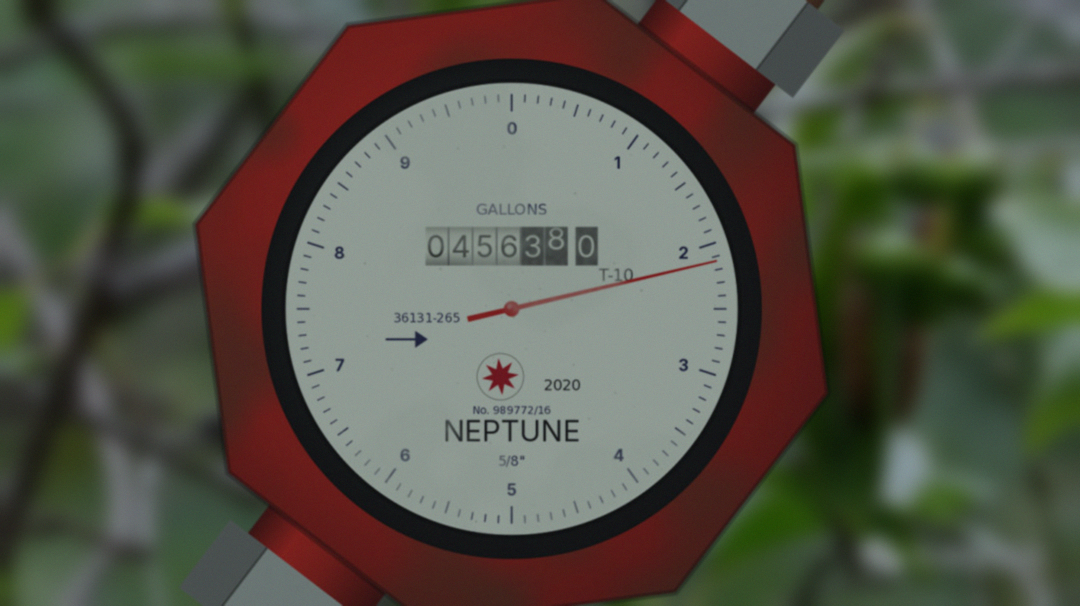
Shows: 456382.1 gal
